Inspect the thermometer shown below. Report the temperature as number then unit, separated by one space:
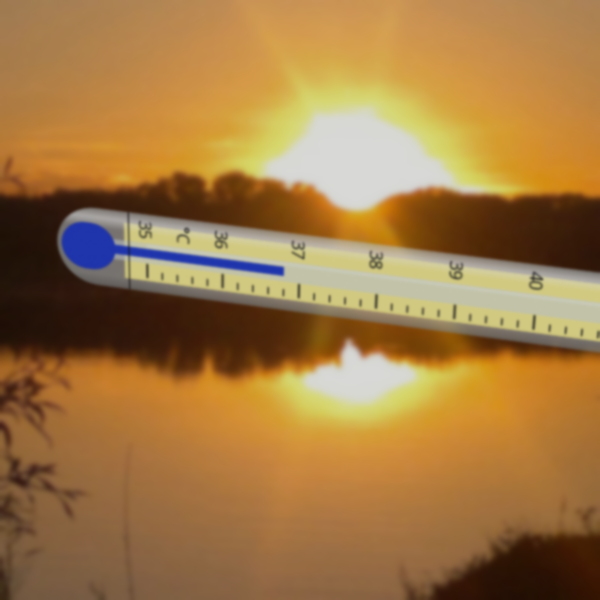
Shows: 36.8 °C
